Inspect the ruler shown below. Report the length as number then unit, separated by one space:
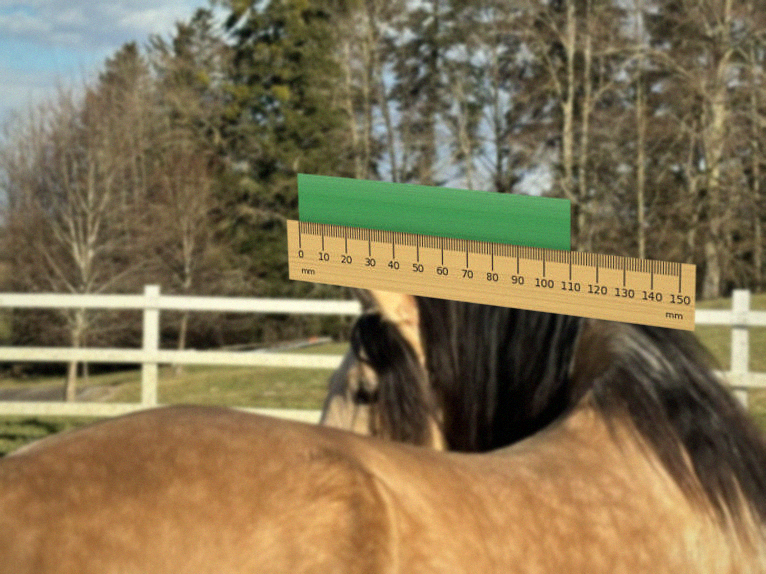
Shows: 110 mm
